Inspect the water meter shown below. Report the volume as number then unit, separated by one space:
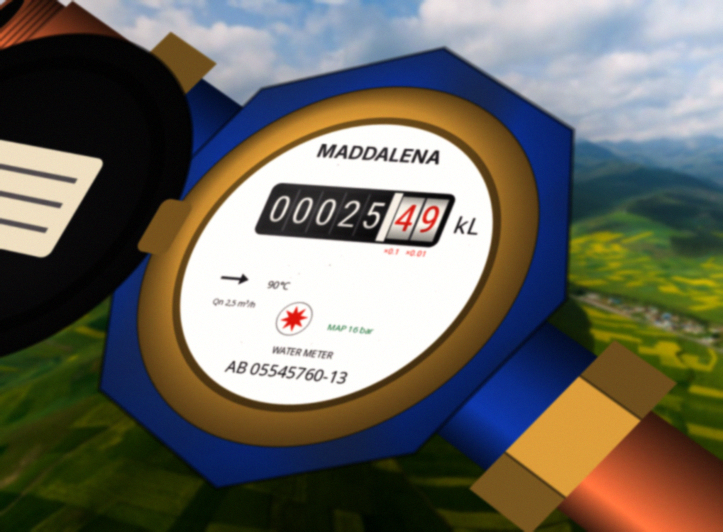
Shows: 25.49 kL
